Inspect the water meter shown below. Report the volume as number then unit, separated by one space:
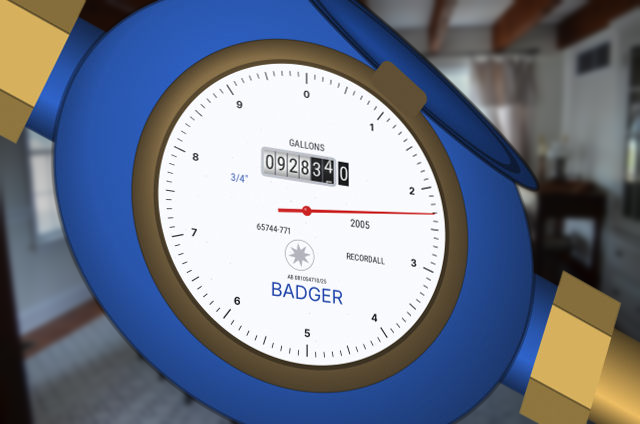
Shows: 928342.3 gal
